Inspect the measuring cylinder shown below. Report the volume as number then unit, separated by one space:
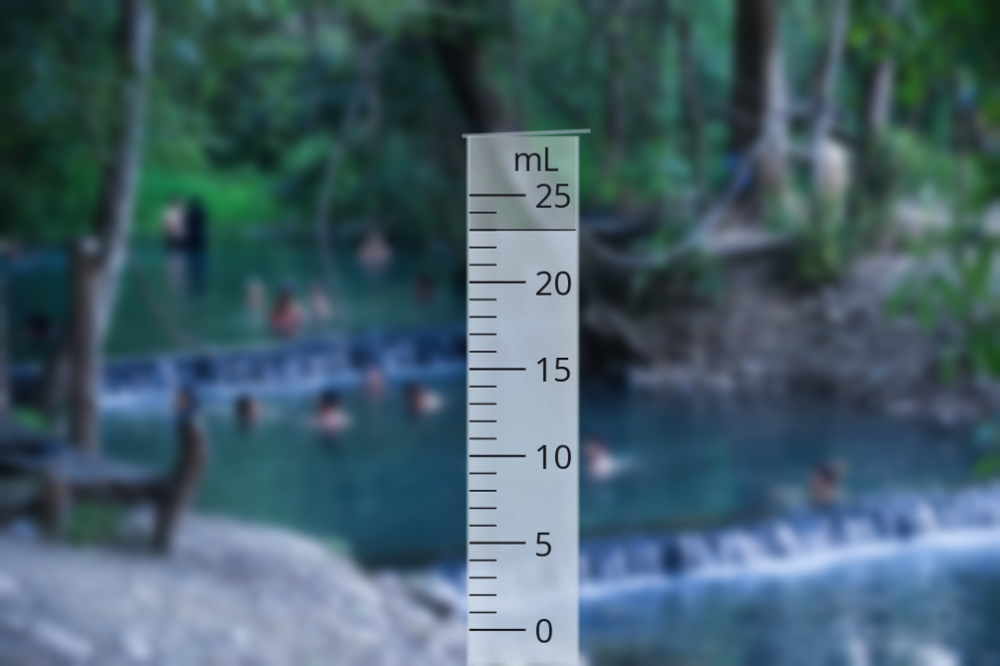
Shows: 23 mL
